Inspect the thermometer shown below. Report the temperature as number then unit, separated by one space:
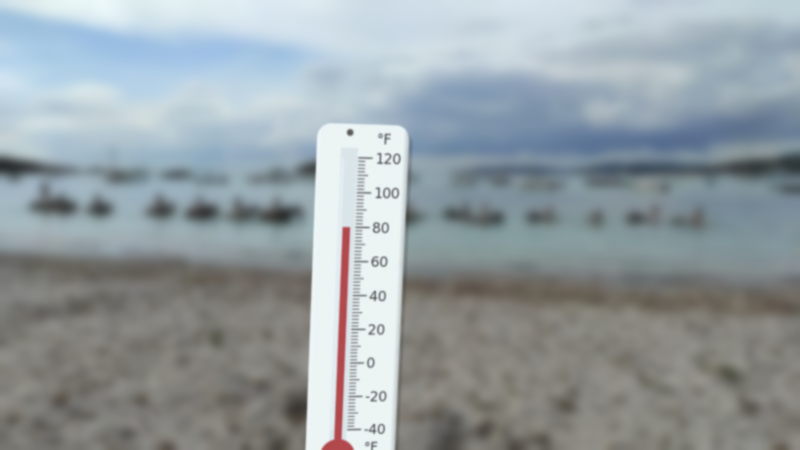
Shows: 80 °F
